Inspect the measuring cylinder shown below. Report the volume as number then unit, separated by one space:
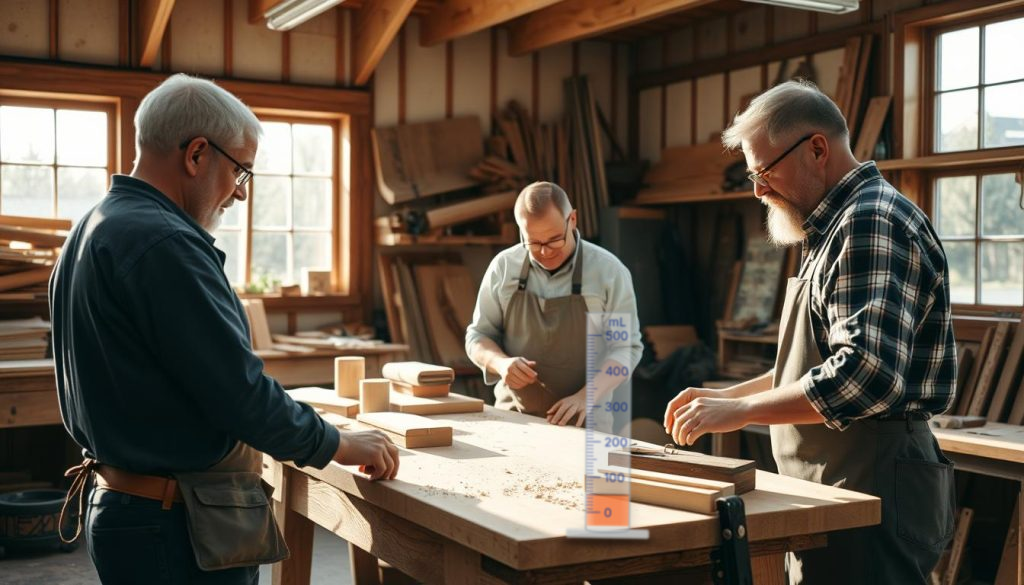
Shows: 50 mL
